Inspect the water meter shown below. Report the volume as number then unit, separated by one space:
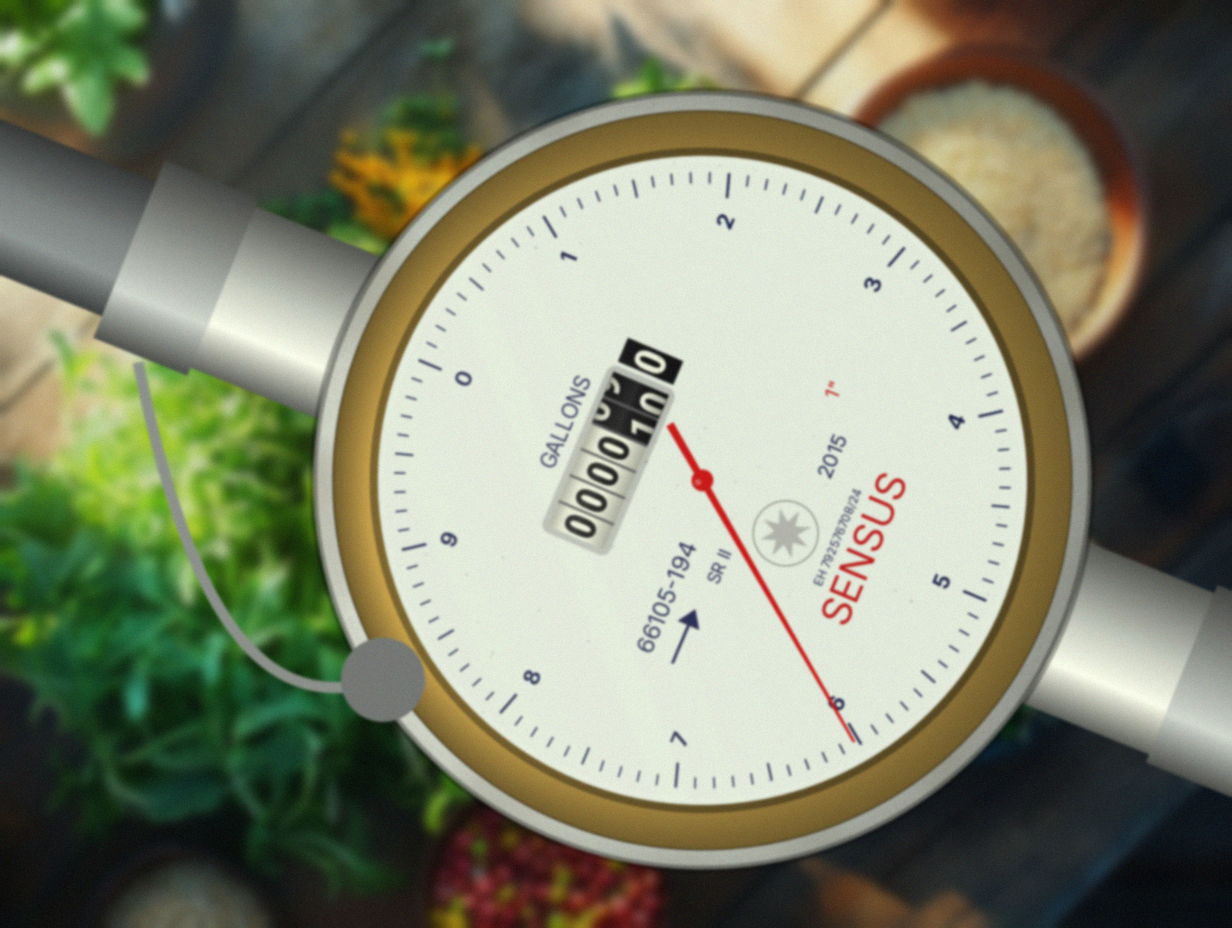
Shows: 96.0 gal
